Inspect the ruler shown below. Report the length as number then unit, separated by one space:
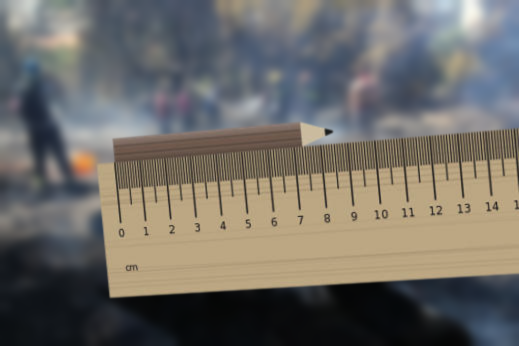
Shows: 8.5 cm
